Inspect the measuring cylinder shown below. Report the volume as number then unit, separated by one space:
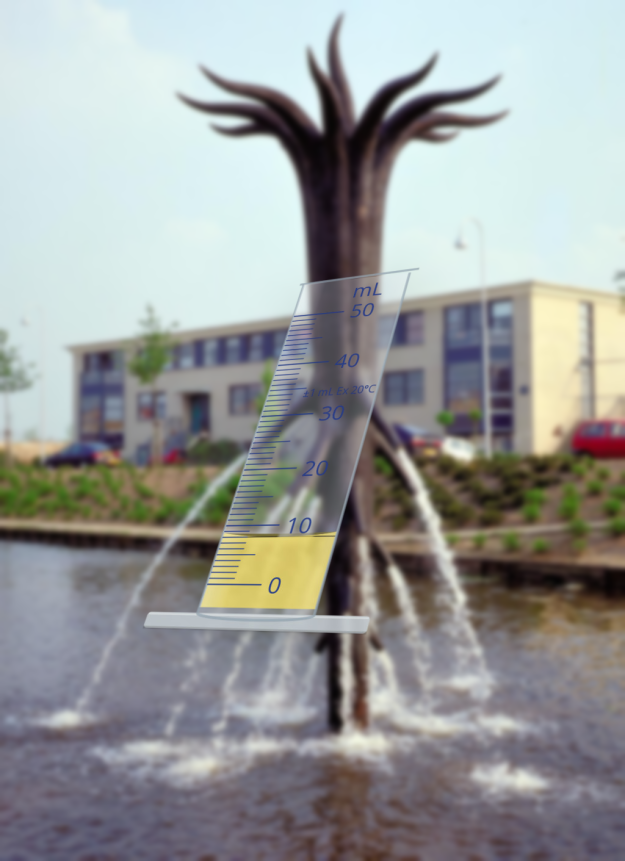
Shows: 8 mL
